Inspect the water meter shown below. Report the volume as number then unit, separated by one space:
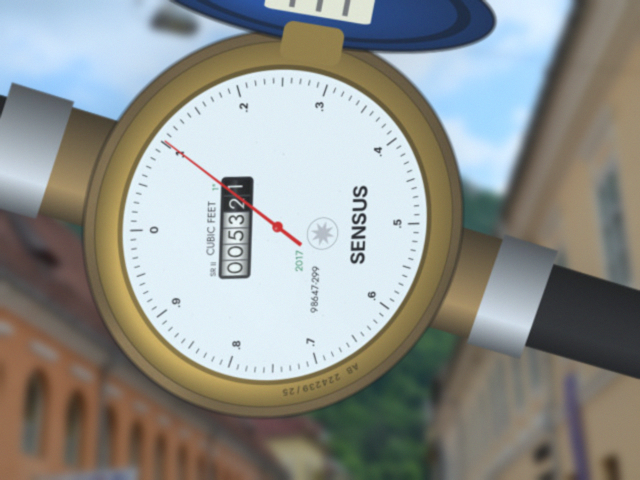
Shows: 5321.10 ft³
